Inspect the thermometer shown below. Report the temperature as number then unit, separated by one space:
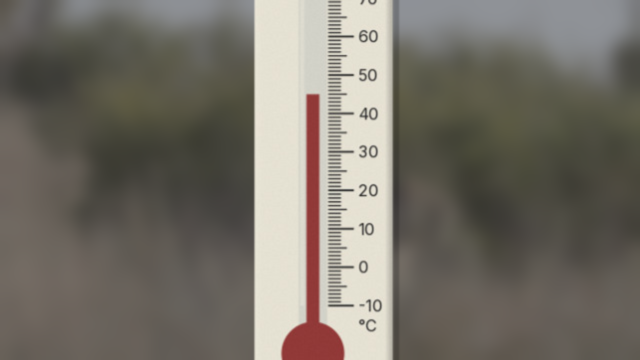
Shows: 45 °C
